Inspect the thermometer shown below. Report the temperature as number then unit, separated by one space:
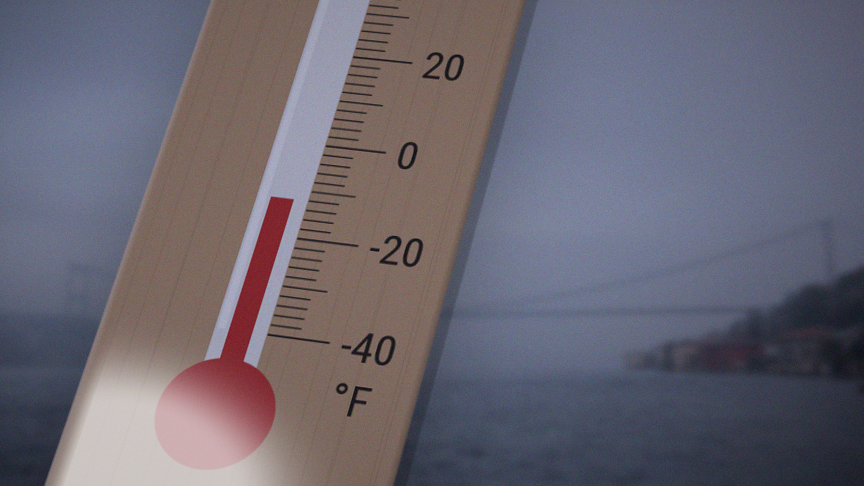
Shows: -12 °F
